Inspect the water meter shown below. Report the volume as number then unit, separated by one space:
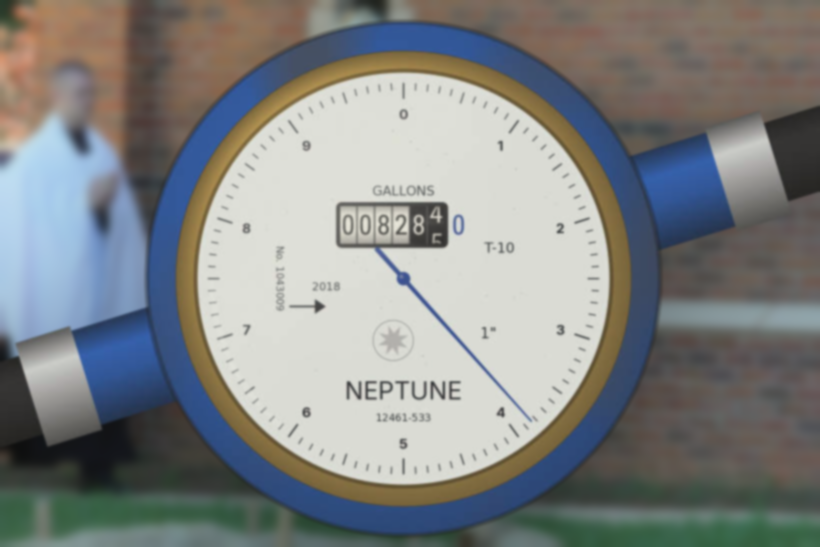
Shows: 82843.8 gal
